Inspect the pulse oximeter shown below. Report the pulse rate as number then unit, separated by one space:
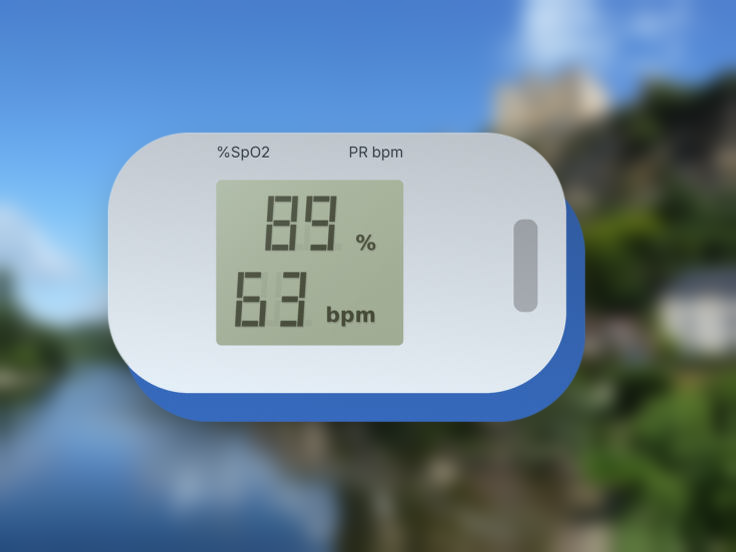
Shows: 63 bpm
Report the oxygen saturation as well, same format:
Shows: 89 %
